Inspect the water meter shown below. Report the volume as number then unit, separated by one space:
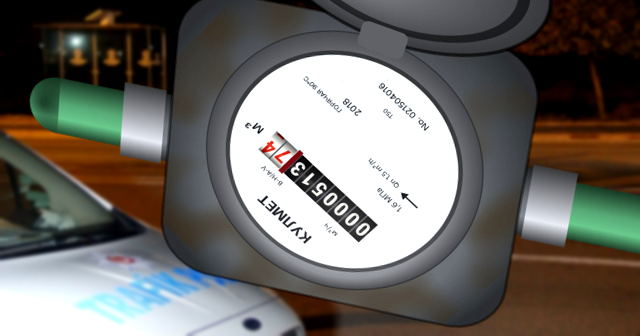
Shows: 513.74 m³
